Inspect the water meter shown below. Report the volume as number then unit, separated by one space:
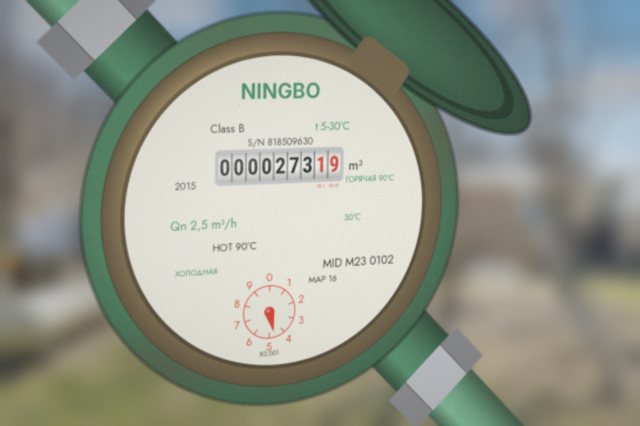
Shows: 273.194 m³
